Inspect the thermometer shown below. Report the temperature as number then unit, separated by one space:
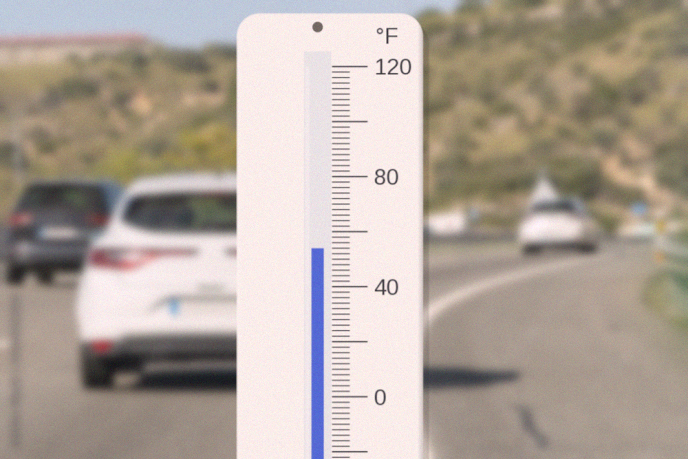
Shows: 54 °F
